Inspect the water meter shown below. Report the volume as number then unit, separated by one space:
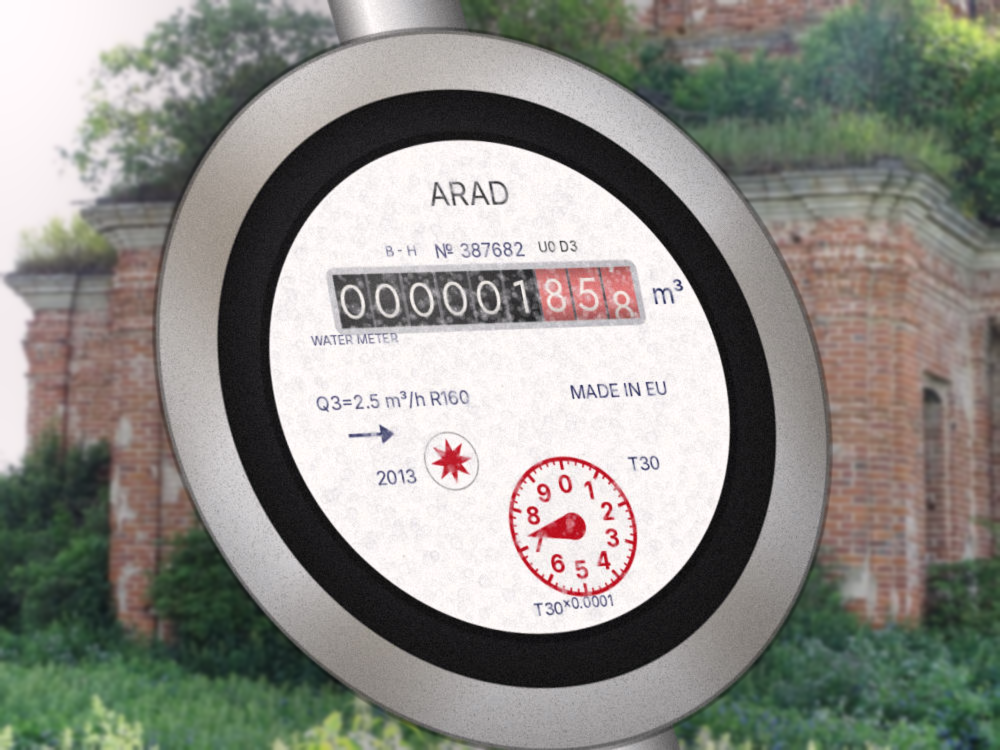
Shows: 1.8577 m³
